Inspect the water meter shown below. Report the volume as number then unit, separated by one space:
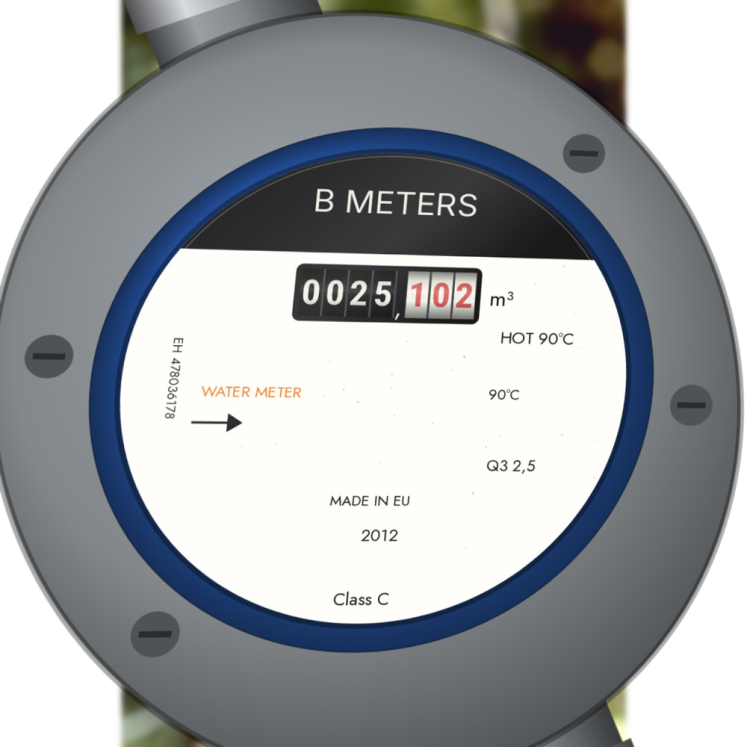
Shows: 25.102 m³
